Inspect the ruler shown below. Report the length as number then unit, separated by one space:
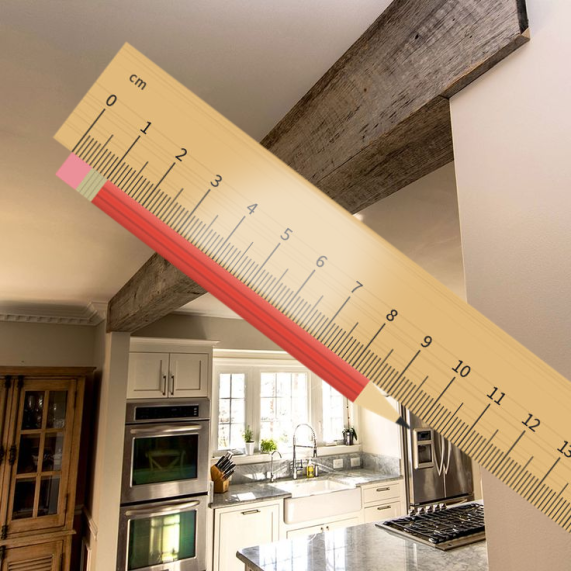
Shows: 9.9 cm
